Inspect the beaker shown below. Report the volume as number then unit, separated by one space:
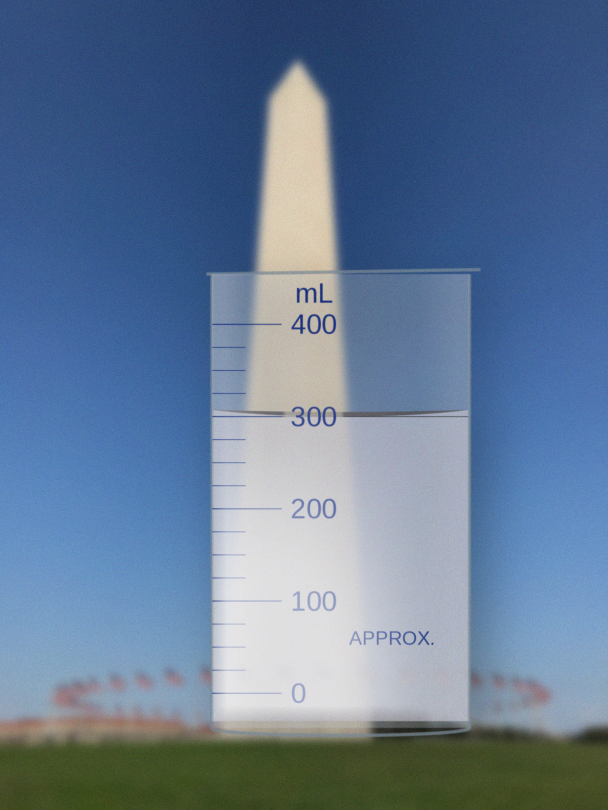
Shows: 300 mL
